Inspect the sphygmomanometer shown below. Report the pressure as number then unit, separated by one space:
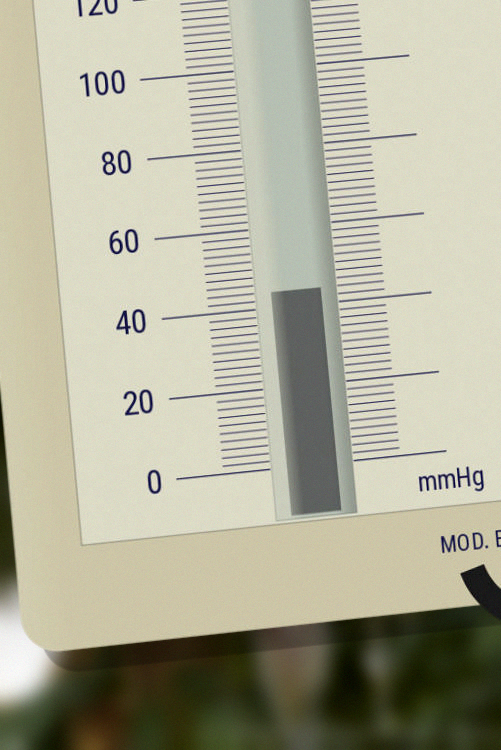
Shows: 44 mmHg
